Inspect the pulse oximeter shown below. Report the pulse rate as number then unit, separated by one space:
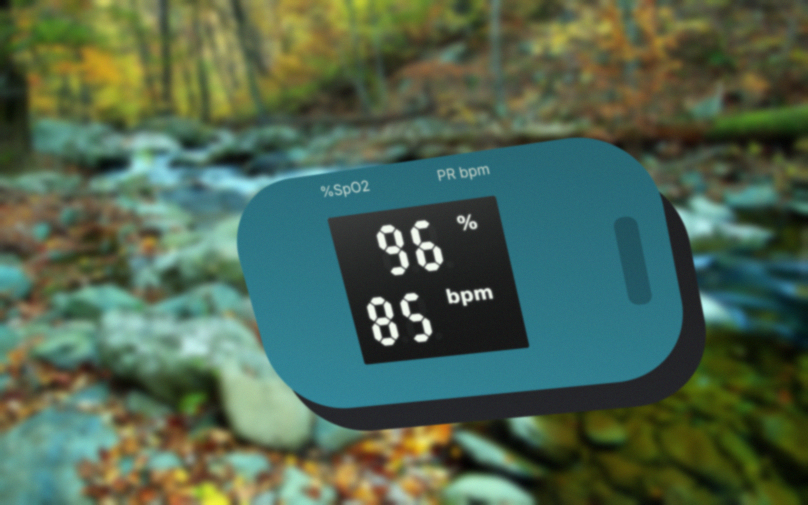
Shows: 85 bpm
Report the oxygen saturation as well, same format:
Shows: 96 %
